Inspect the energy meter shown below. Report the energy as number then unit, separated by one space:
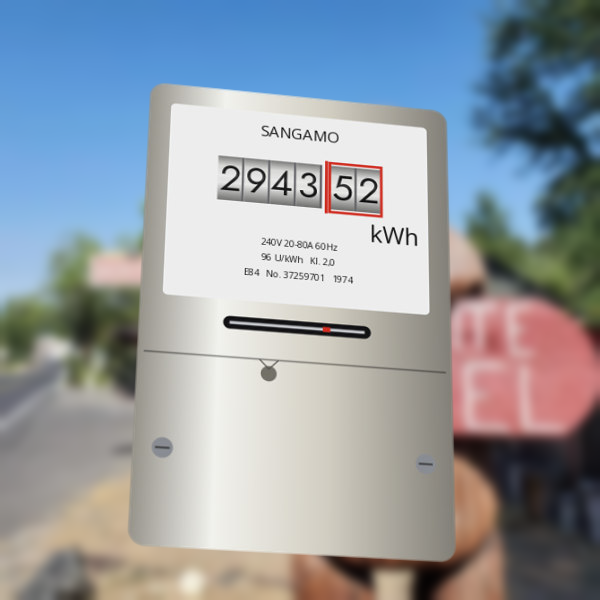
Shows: 2943.52 kWh
